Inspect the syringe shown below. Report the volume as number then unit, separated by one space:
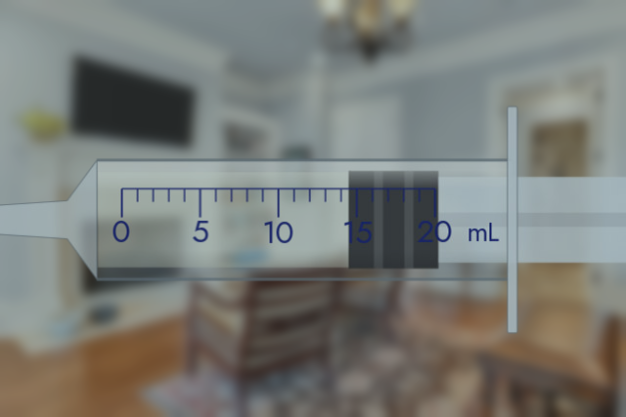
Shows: 14.5 mL
